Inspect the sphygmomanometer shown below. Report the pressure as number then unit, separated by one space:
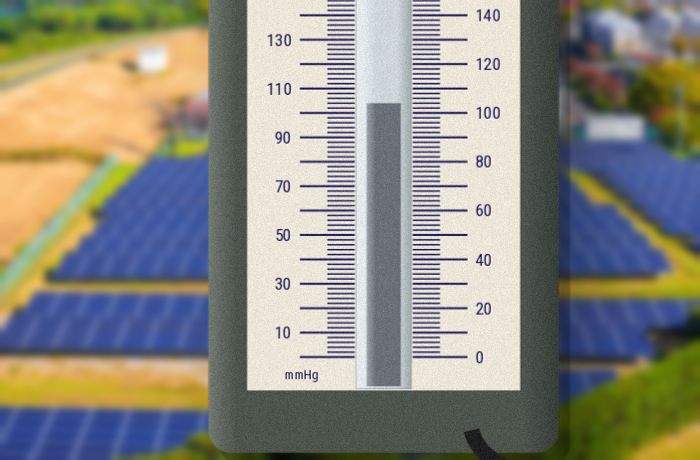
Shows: 104 mmHg
